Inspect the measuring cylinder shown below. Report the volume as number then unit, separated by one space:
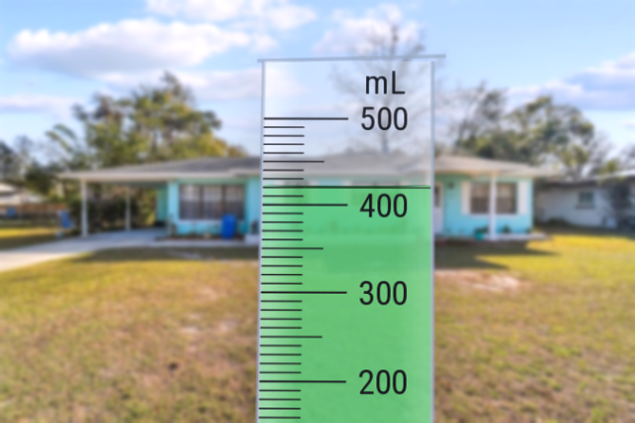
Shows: 420 mL
